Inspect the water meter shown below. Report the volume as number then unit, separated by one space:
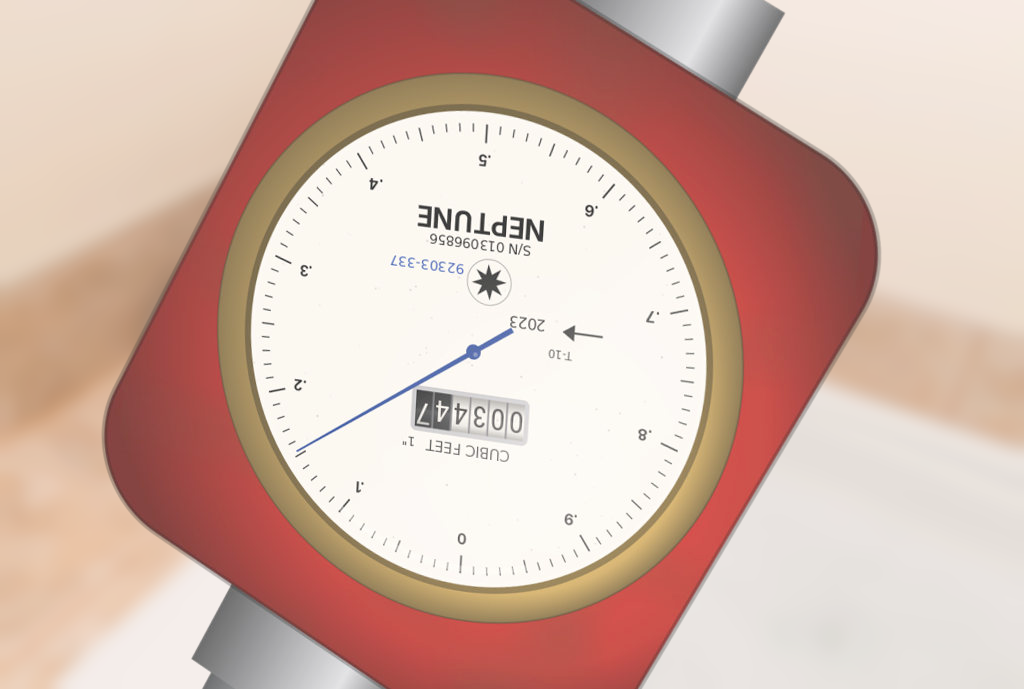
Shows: 3447.15 ft³
